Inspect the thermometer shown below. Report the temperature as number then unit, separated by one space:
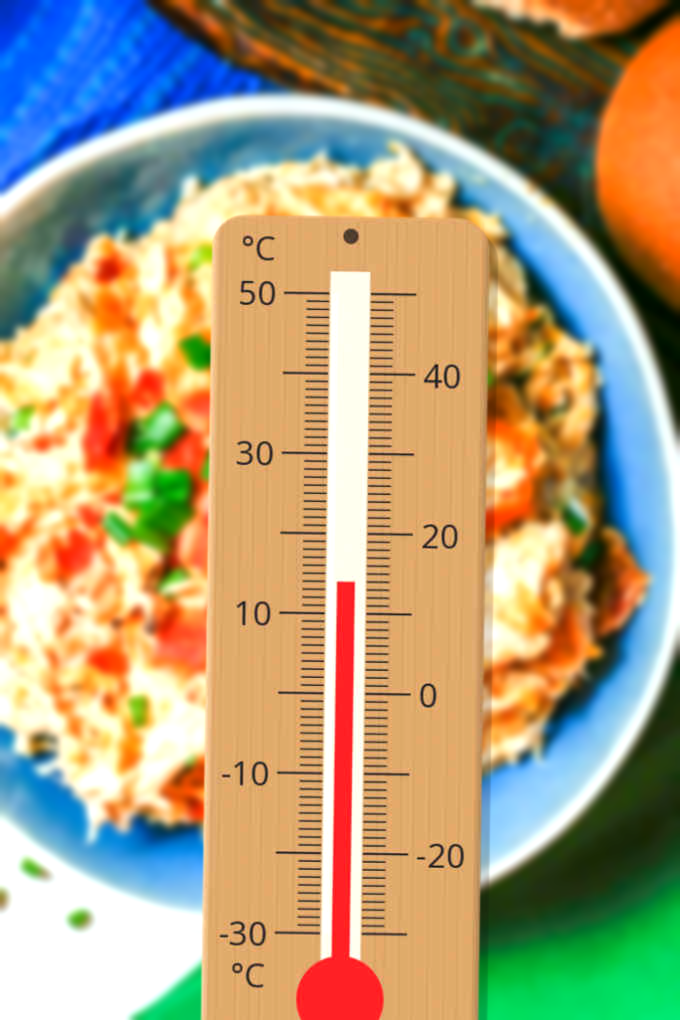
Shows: 14 °C
